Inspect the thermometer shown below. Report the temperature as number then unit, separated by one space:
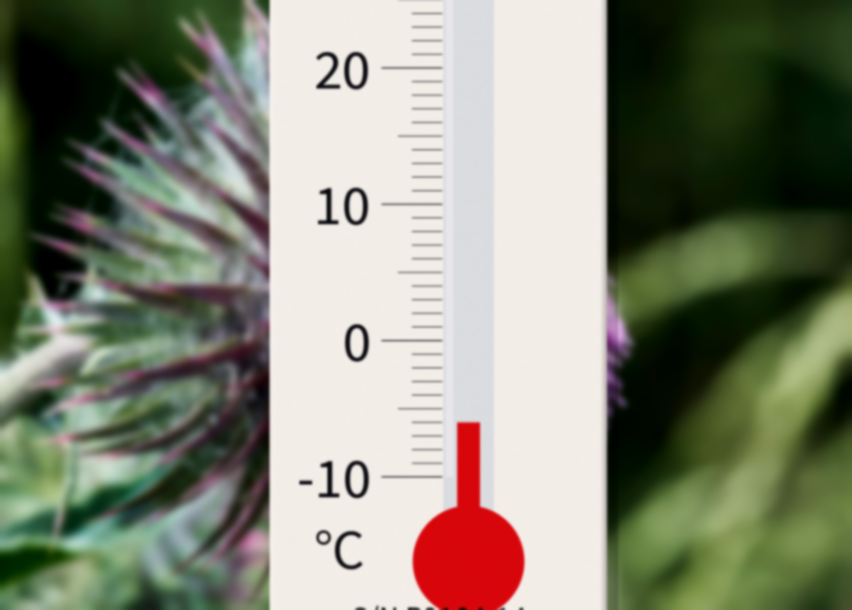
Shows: -6 °C
